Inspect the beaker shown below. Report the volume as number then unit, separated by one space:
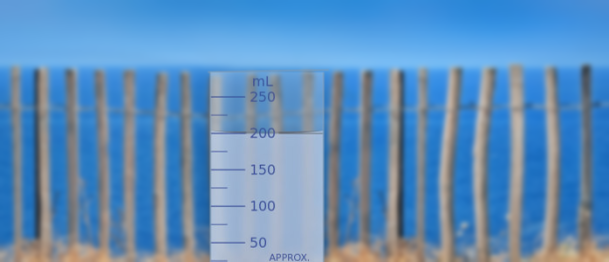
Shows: 200 mL
